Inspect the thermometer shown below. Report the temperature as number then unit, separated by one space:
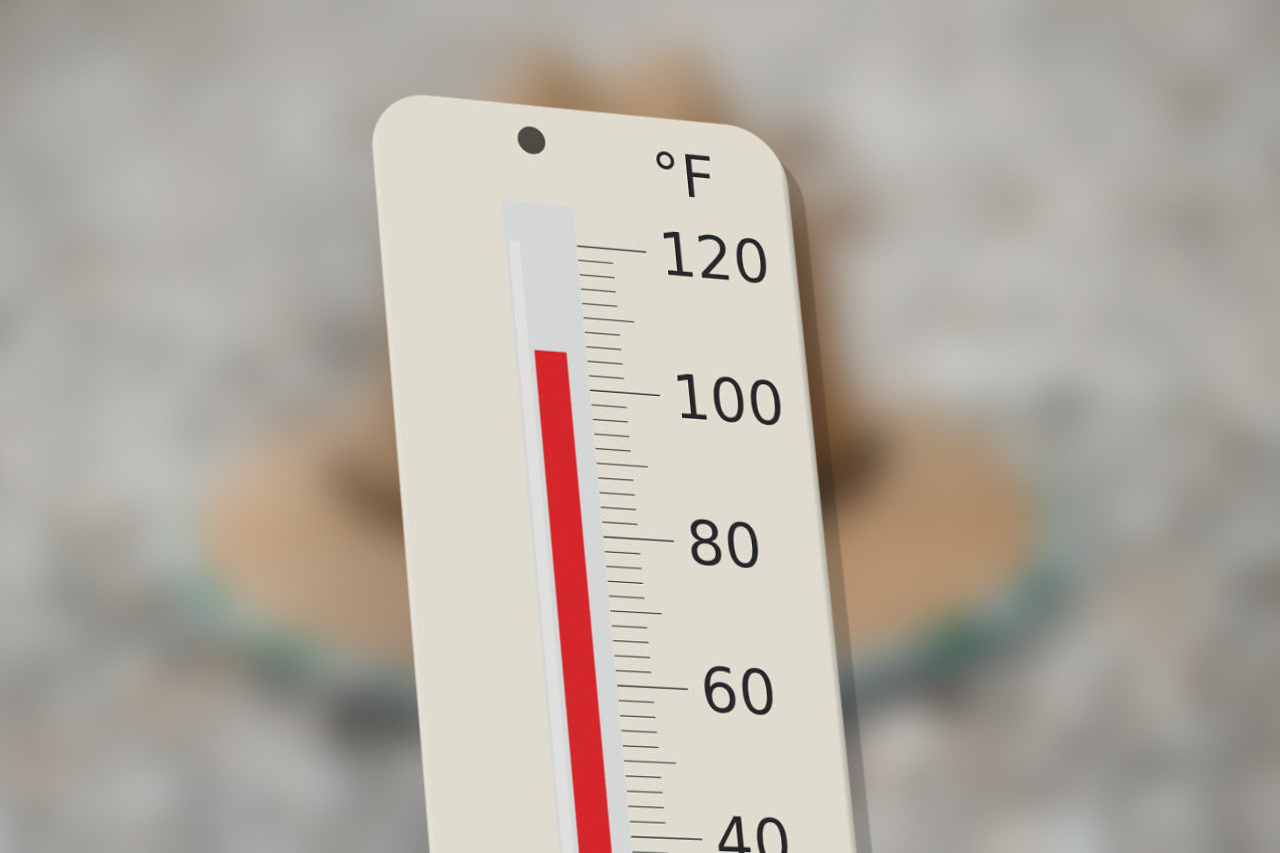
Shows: 105 °F
